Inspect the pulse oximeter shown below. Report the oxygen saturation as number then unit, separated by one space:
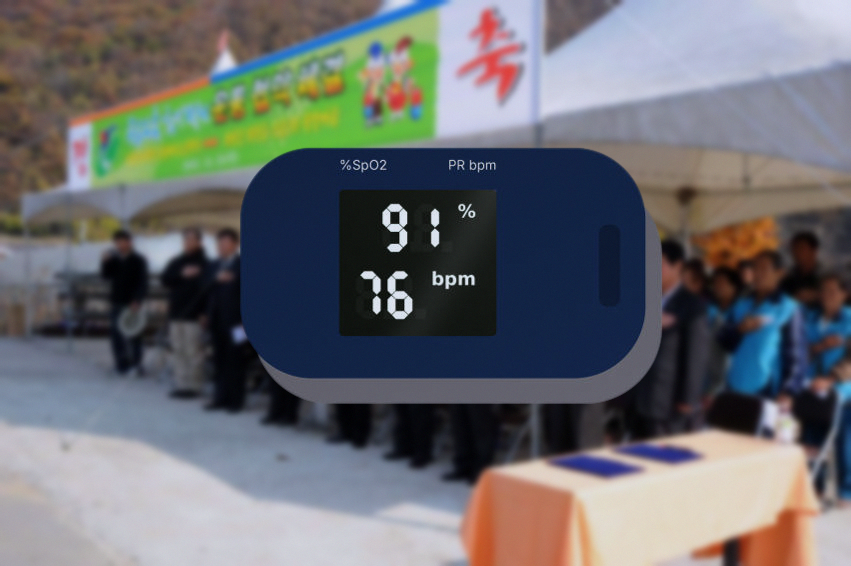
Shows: 91 %
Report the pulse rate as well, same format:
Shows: 76 bpm
